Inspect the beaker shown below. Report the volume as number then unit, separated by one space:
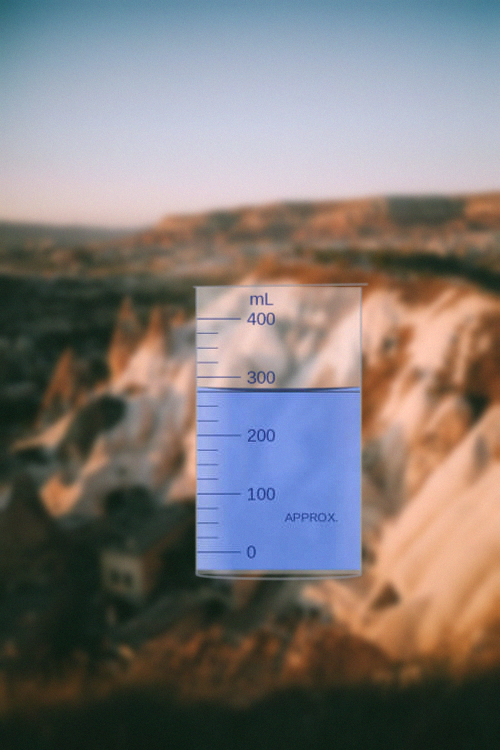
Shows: 275 mL
